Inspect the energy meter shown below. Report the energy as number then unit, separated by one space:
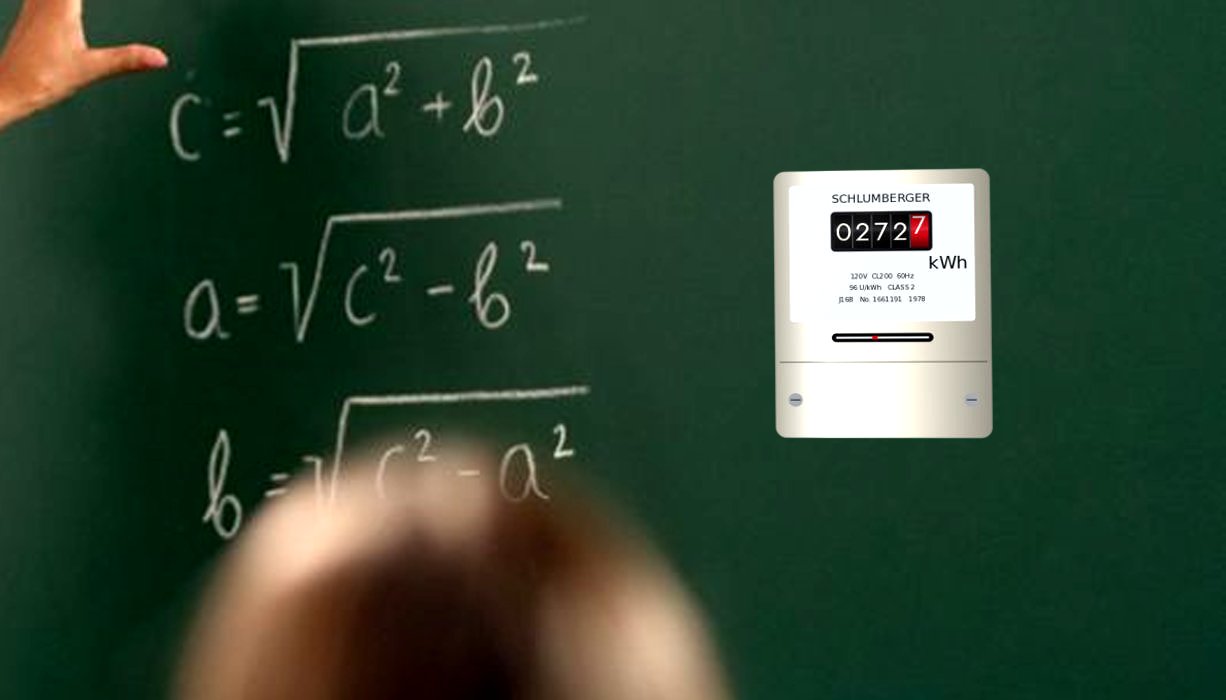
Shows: 272.7 kWh
